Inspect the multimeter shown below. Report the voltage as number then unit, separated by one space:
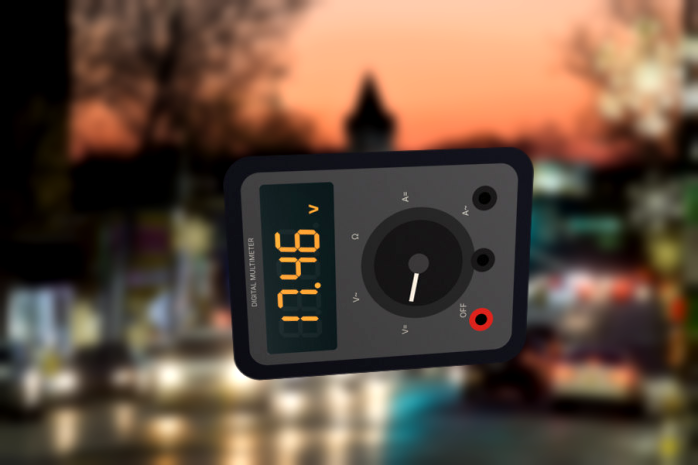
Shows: 17.46 V
